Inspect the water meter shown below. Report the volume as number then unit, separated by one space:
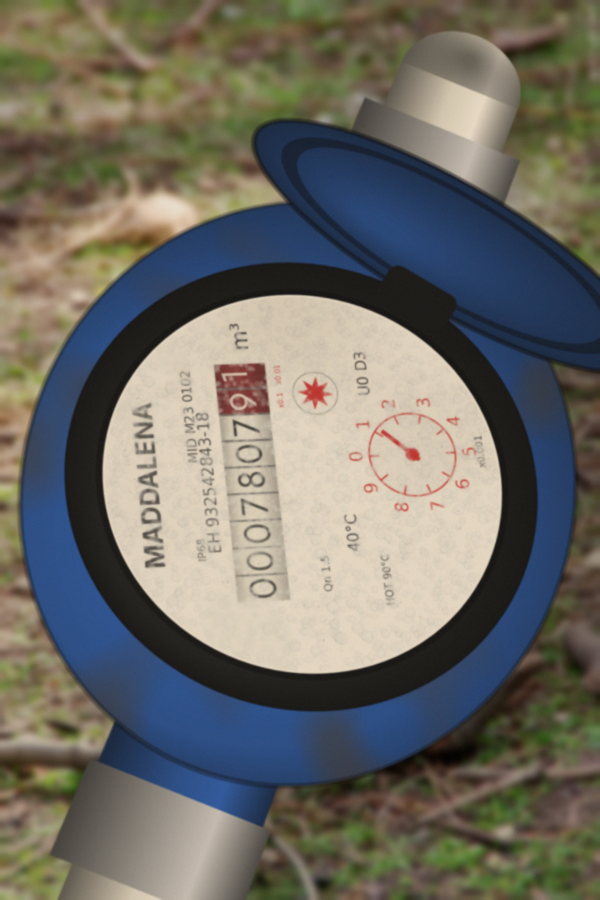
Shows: 7807.911 m³
